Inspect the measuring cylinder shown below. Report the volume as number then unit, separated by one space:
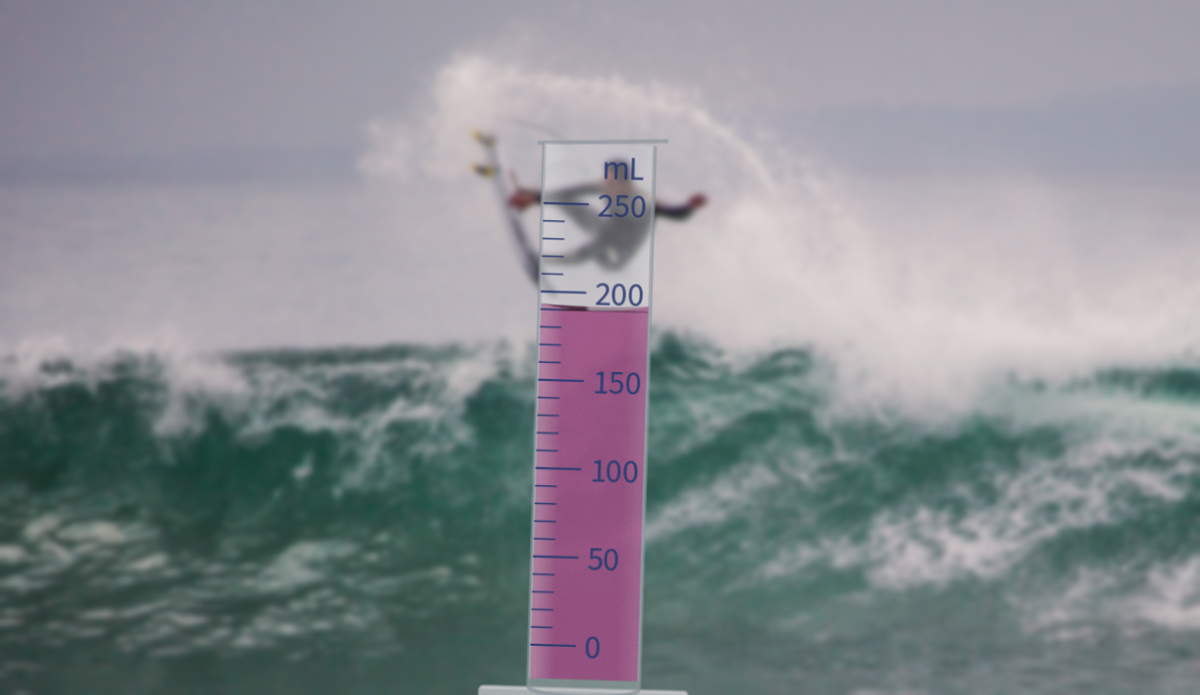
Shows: 190 mL
